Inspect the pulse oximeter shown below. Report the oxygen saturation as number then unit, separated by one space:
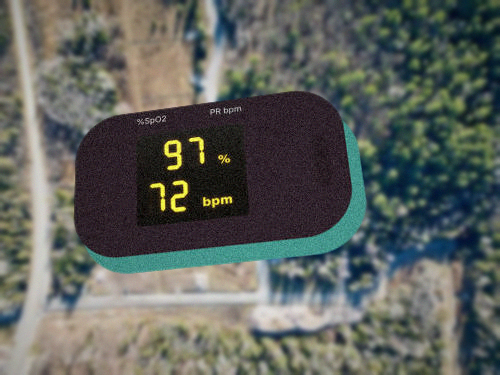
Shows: 97 %
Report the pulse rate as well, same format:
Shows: 72 bpm
